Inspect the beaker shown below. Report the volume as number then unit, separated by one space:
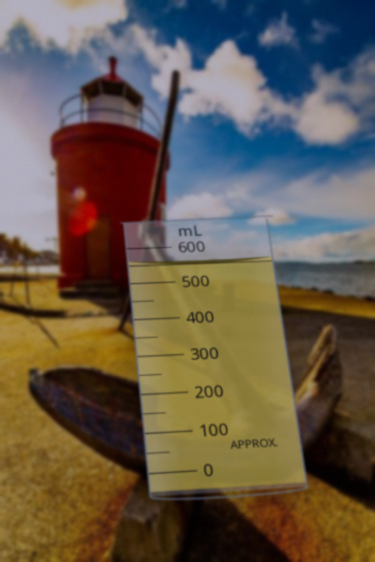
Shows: 550 mL
